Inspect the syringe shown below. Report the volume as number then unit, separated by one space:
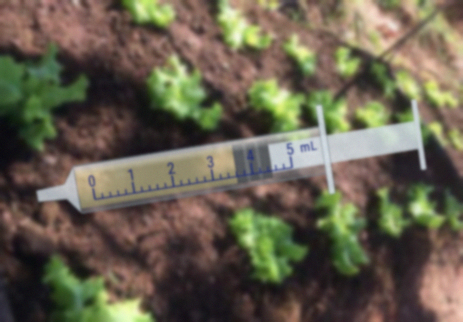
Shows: 3.6 mL
